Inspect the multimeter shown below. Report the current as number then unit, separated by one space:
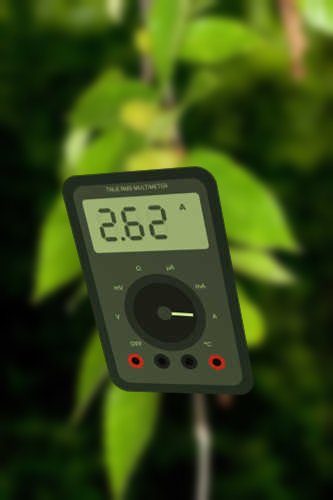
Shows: 2.62 A
